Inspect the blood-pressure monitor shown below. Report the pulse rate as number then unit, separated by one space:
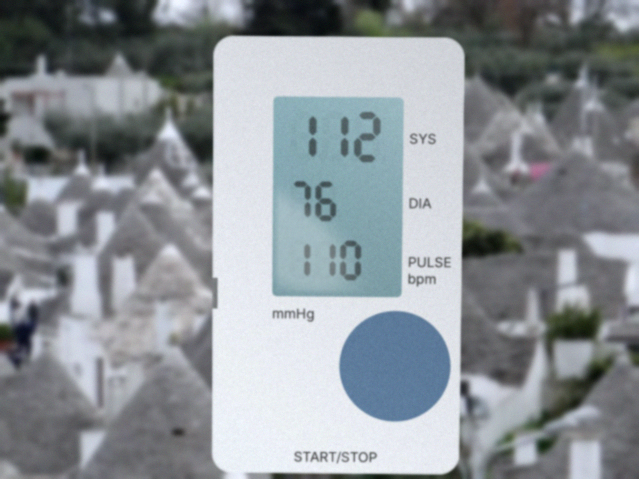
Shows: 110 bpm
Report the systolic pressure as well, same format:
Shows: 112 mmHg
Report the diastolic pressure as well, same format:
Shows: 76 mmHg
